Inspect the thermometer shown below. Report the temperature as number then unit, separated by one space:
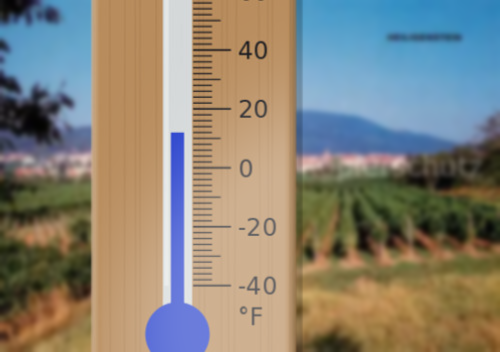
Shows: 12 °F
